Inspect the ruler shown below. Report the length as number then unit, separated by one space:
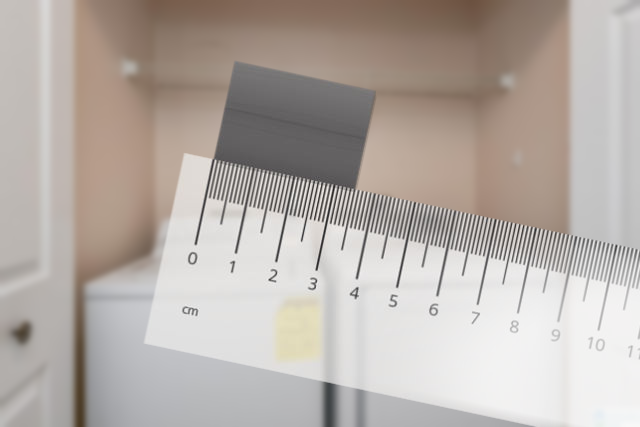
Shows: 3.5 cm
